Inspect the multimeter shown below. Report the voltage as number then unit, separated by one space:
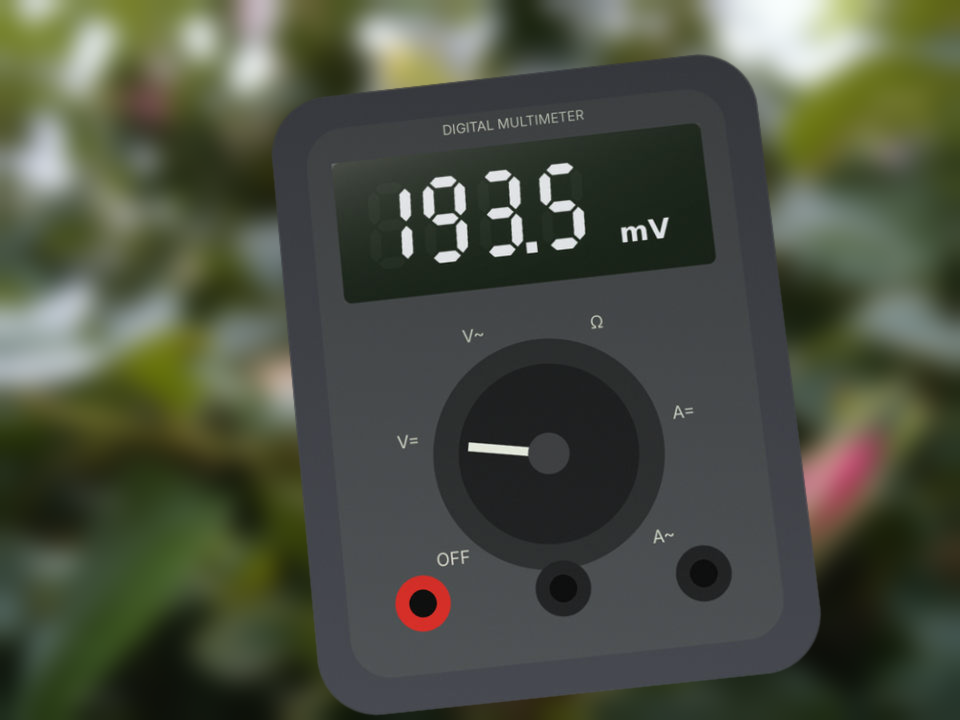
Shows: 193.5 mV
